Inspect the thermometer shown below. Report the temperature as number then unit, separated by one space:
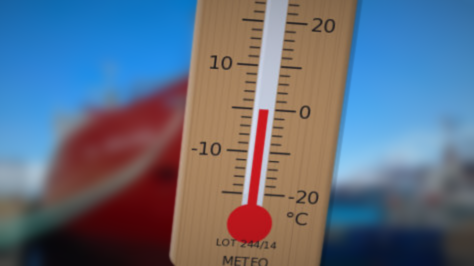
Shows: 0 °C
